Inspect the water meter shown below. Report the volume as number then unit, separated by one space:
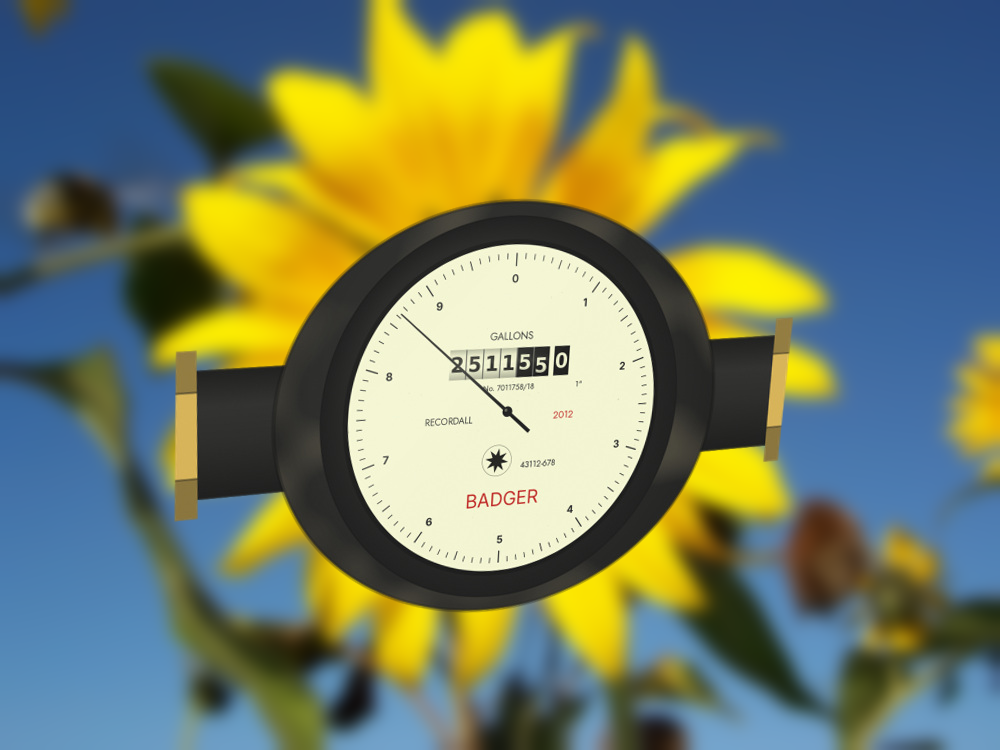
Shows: 2511548.6 gal
